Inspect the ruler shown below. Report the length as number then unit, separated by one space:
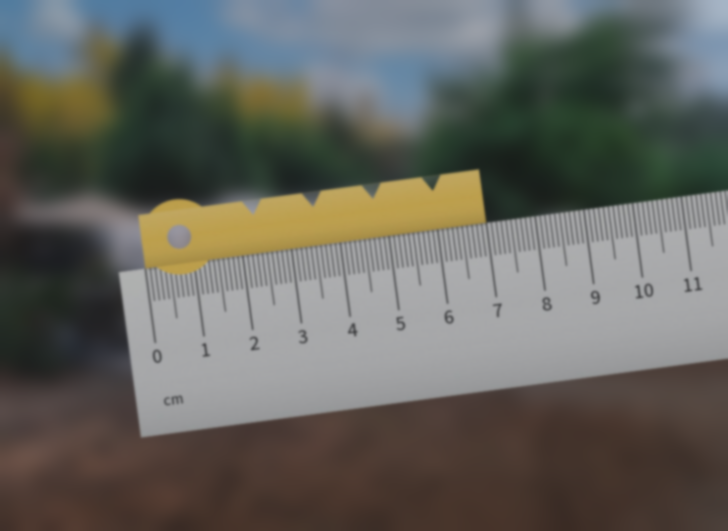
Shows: 7 cm
